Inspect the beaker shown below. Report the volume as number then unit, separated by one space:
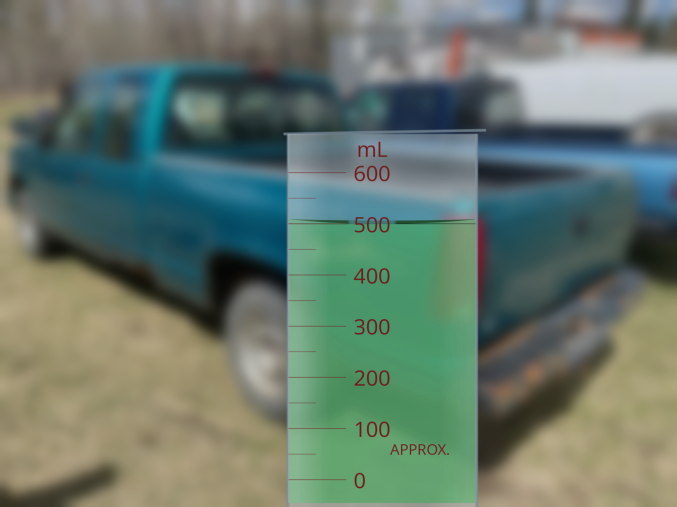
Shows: 500 mL
